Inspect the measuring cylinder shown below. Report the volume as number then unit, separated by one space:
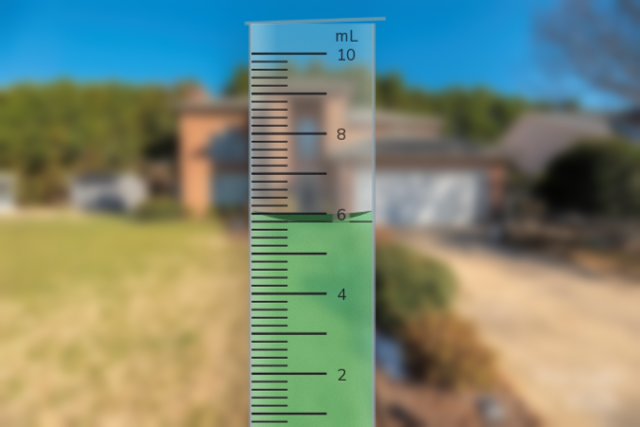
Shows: 5.8 mL
